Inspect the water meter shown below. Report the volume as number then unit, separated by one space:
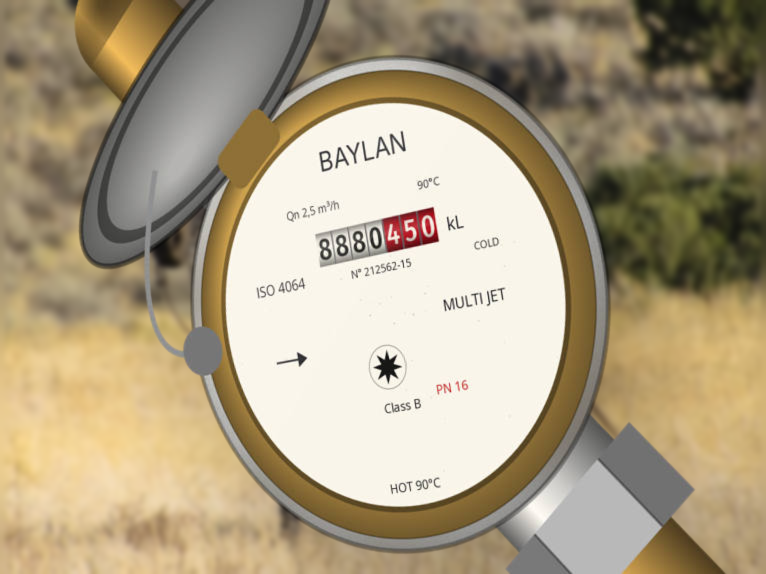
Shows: 8880.450 kL
